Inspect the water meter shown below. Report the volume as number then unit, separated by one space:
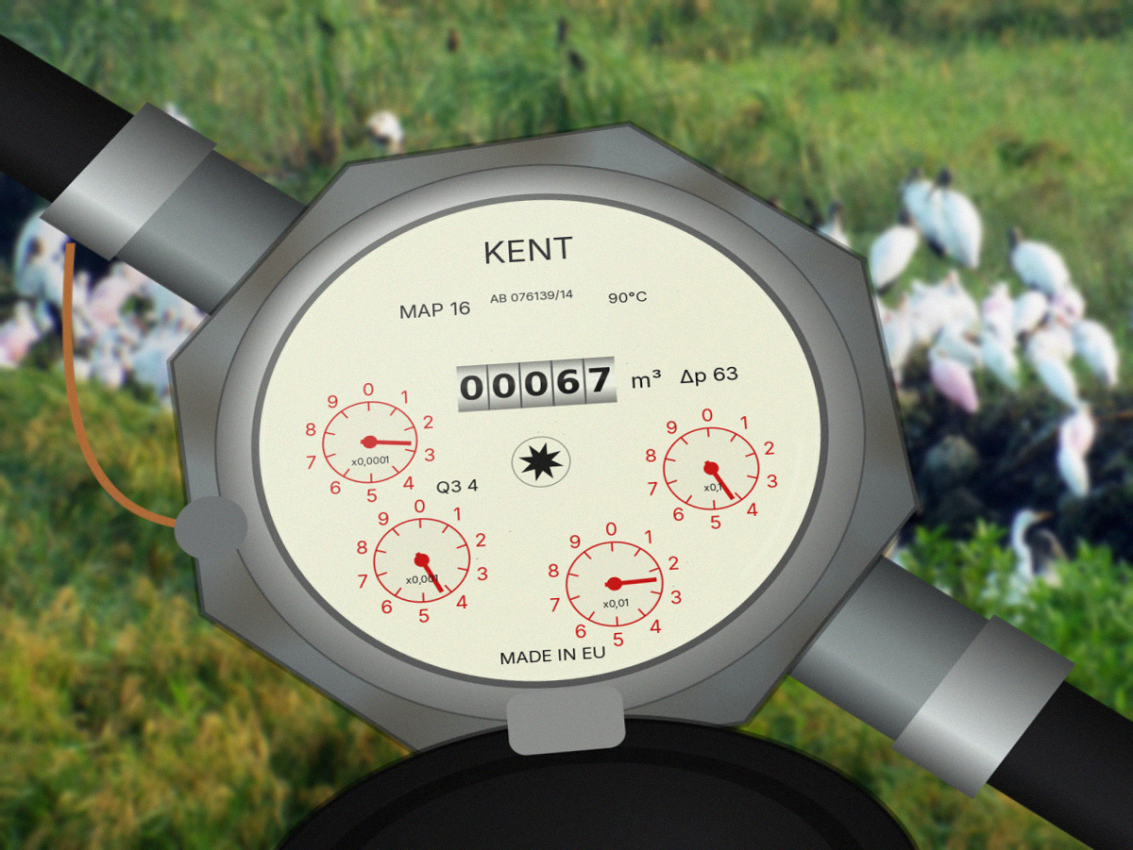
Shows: 67.4242 m³
